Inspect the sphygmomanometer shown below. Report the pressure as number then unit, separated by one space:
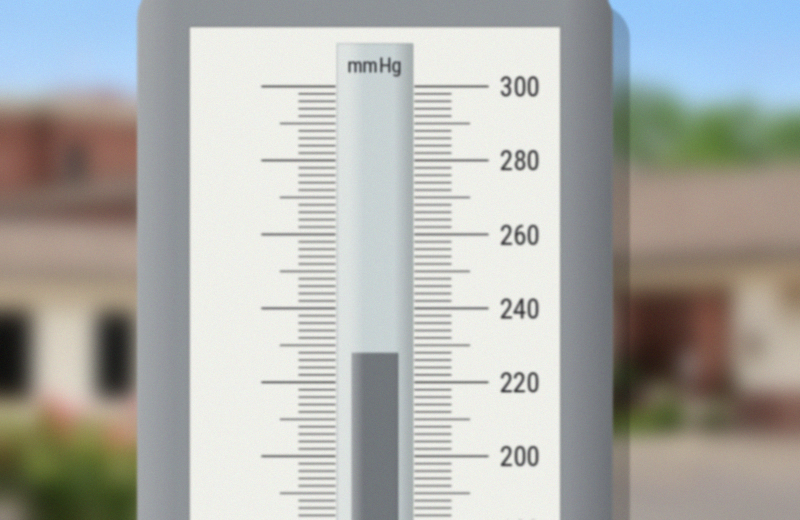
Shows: 228 mmHg
